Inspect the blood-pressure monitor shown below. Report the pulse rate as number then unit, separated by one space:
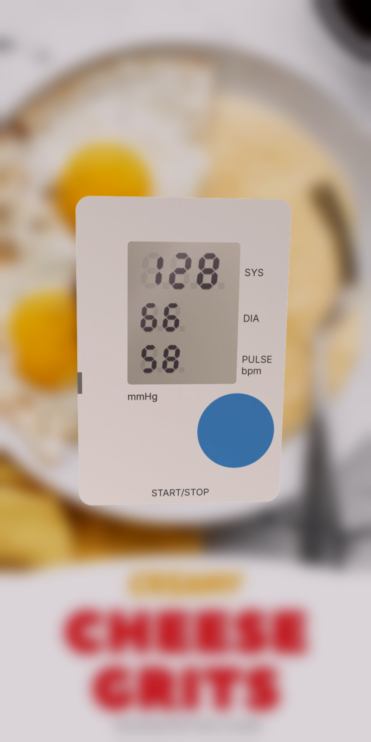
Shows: 58 bpm
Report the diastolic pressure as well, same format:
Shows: 66 mmHg
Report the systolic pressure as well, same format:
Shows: 128 mmHg
